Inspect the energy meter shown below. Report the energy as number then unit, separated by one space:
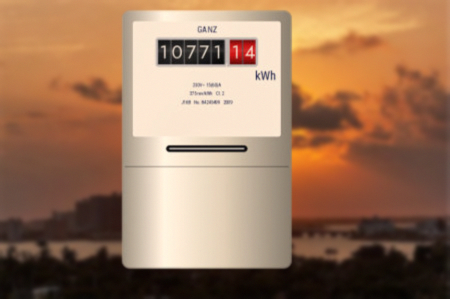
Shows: 10771.14 kWh
